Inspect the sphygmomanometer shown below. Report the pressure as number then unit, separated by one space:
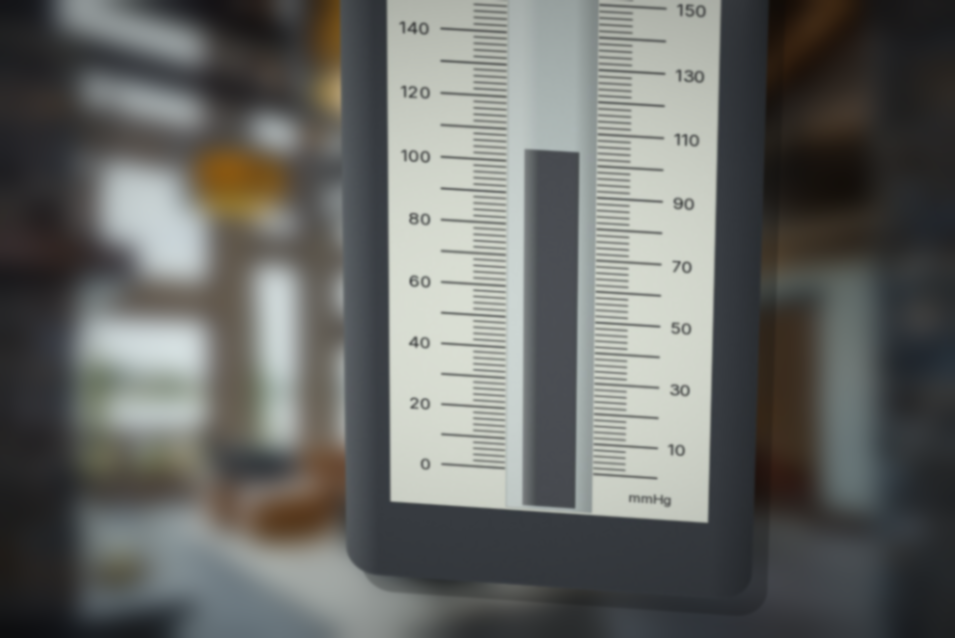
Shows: 104 mmHg
